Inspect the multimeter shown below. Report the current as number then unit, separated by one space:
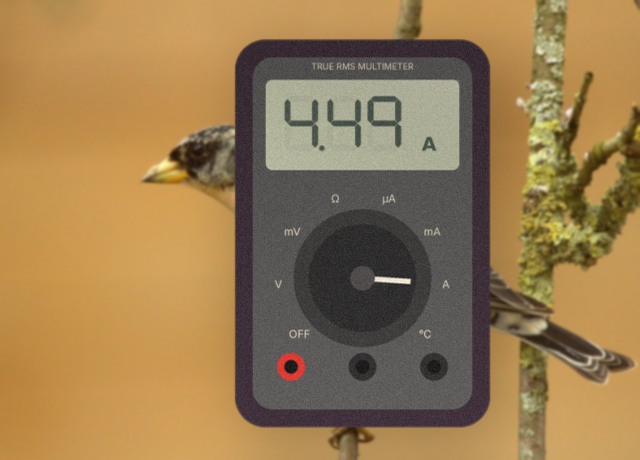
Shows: 4.49 A
